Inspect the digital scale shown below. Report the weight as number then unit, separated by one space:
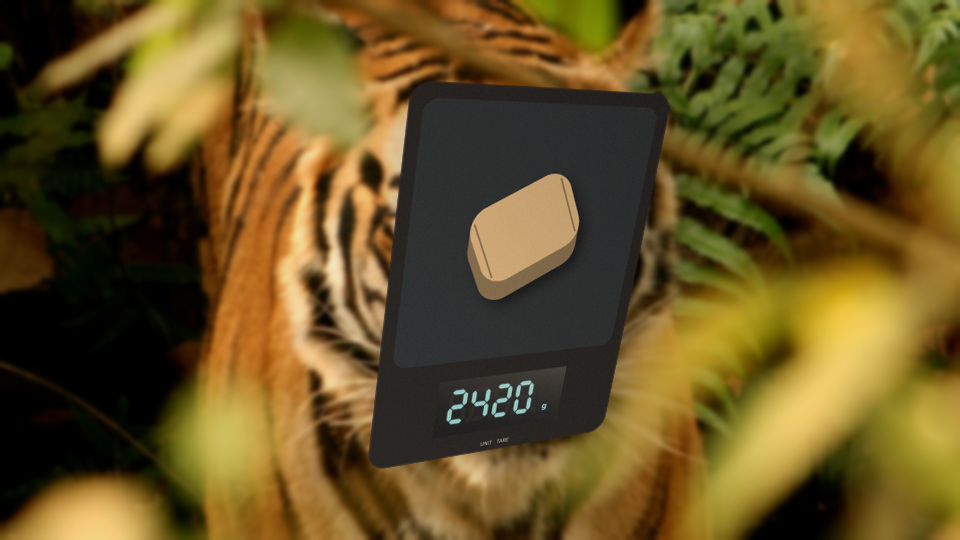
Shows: 2420 g
